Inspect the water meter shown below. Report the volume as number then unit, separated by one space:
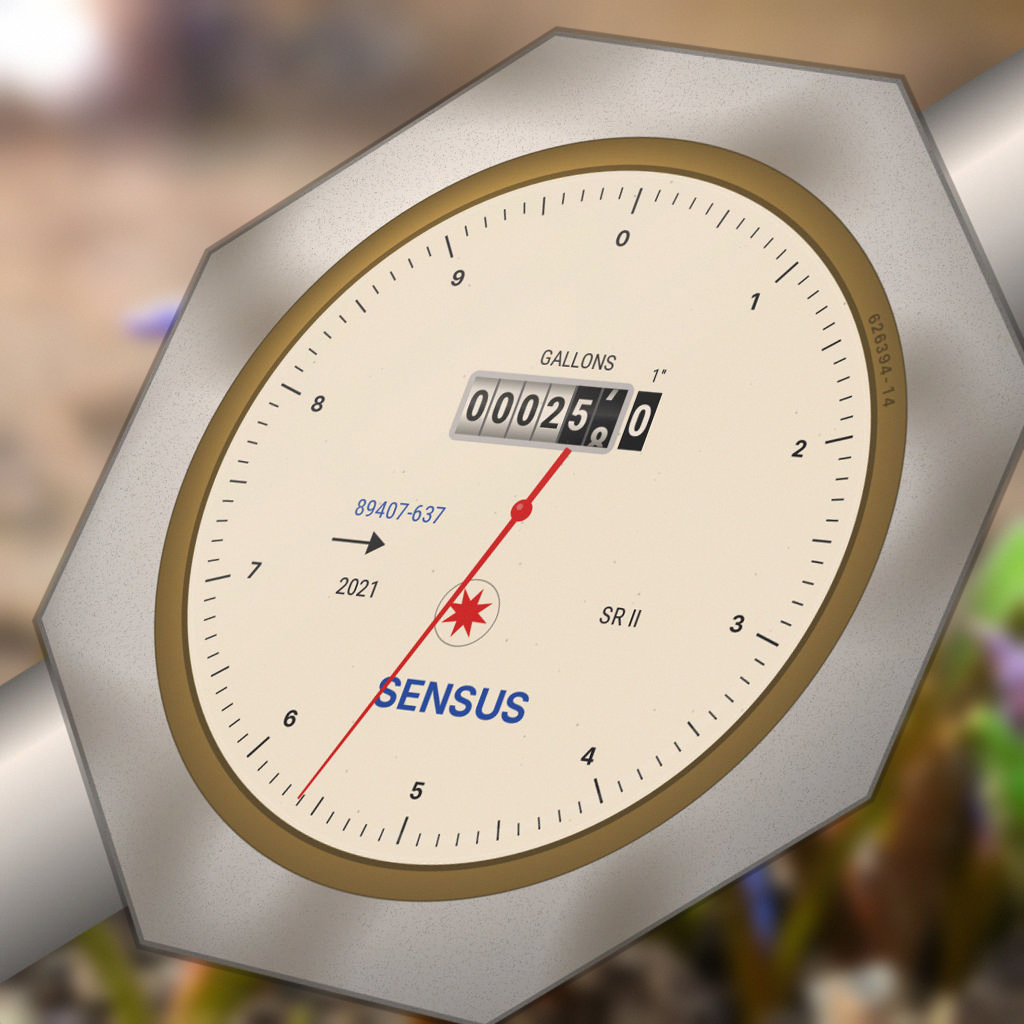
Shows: 2575.6 gal
